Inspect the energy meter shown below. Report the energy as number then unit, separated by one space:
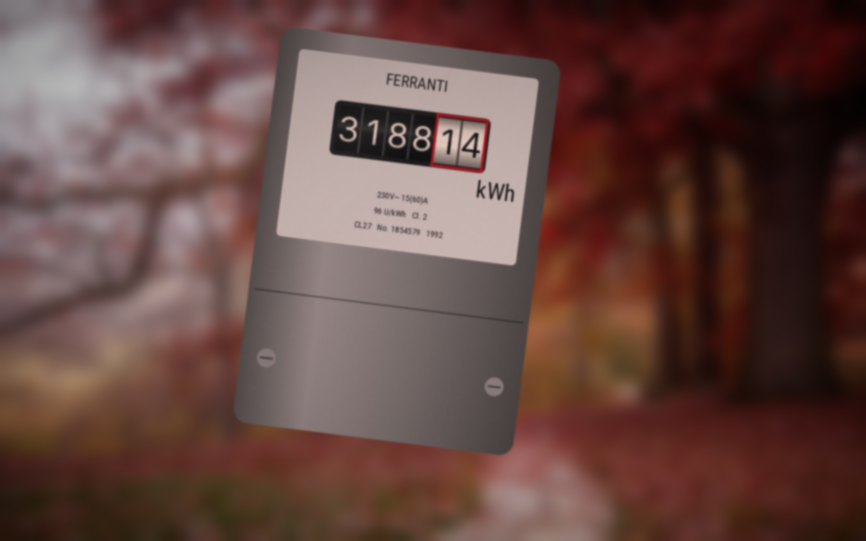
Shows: 3188.14 kWh
